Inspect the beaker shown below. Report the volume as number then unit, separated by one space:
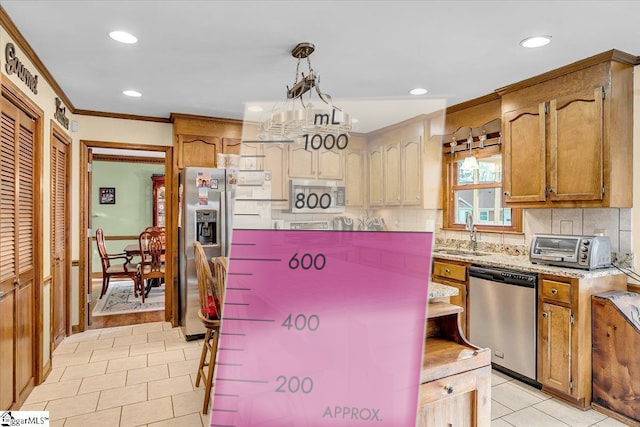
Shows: 700 mL
